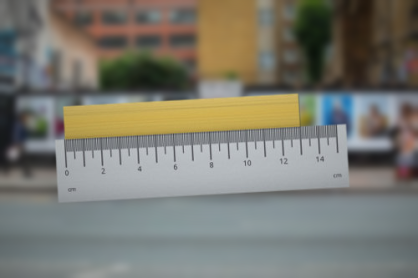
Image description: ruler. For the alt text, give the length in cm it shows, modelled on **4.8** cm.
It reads **13** cm
